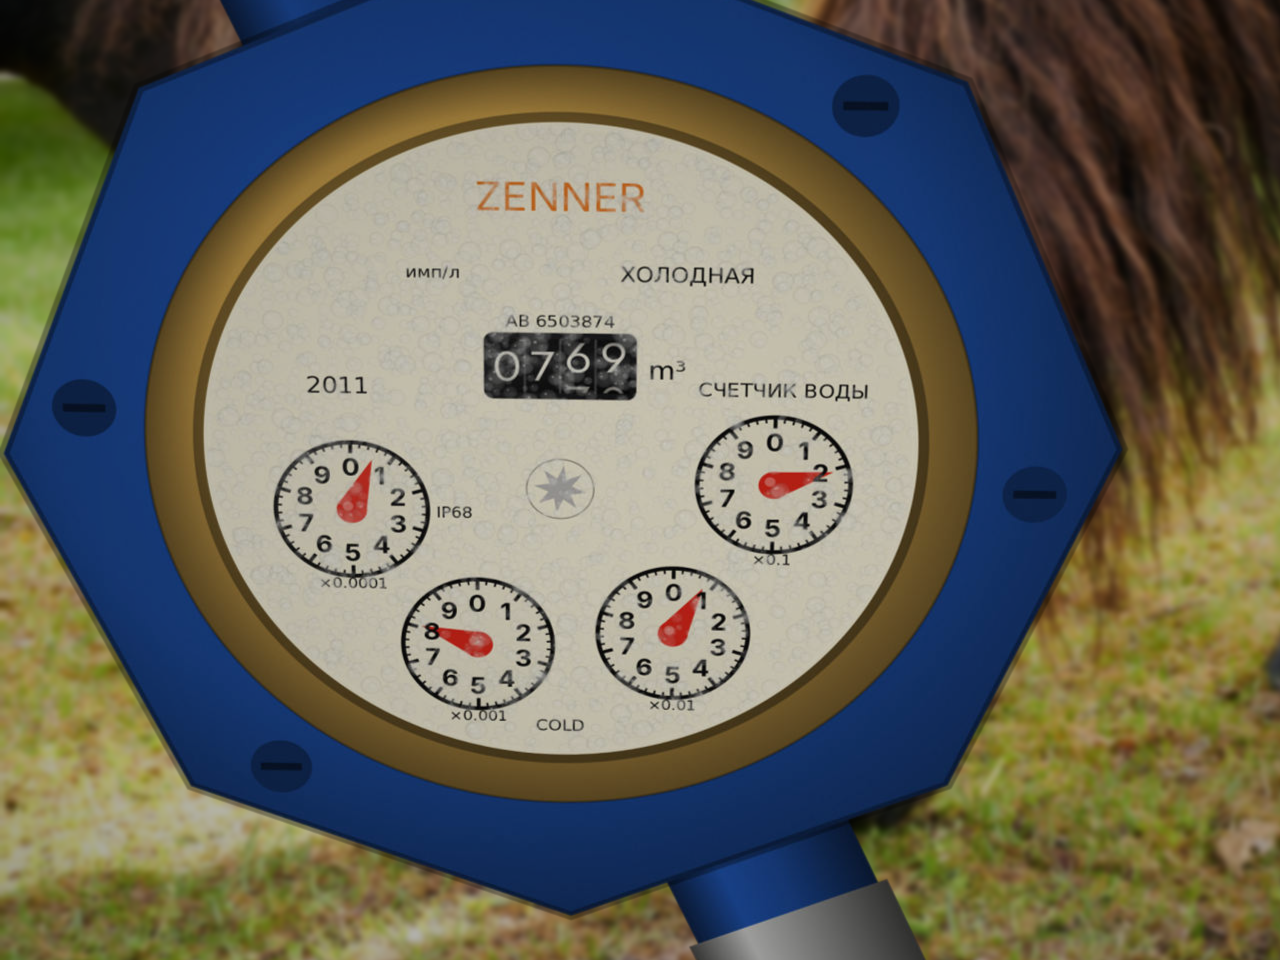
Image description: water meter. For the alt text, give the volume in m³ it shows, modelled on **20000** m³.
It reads **769.2080** m³
